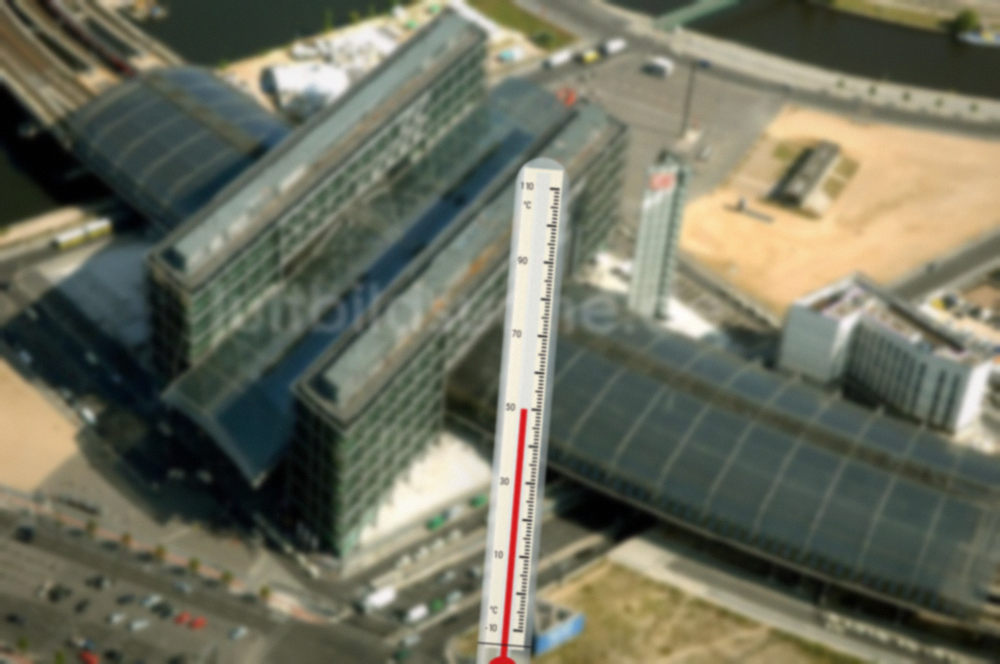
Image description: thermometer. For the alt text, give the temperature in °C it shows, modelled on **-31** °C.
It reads **50** °C
